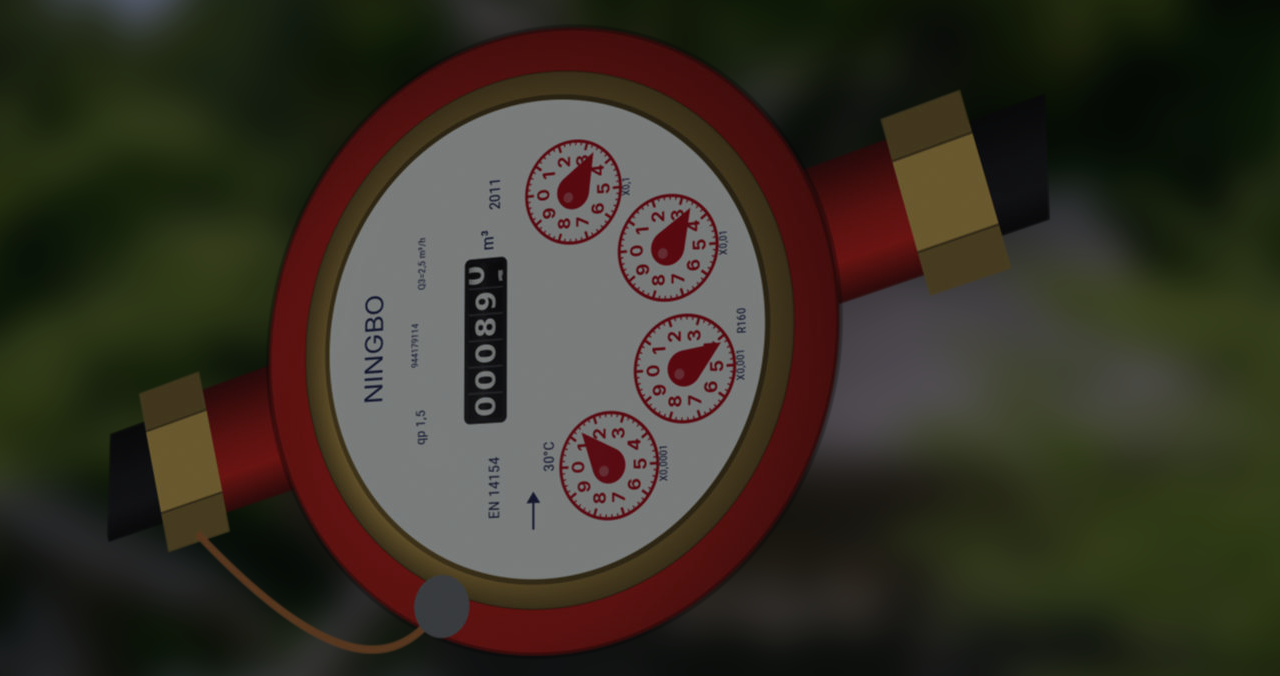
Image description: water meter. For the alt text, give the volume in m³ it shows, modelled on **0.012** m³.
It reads **890.3341** m³
